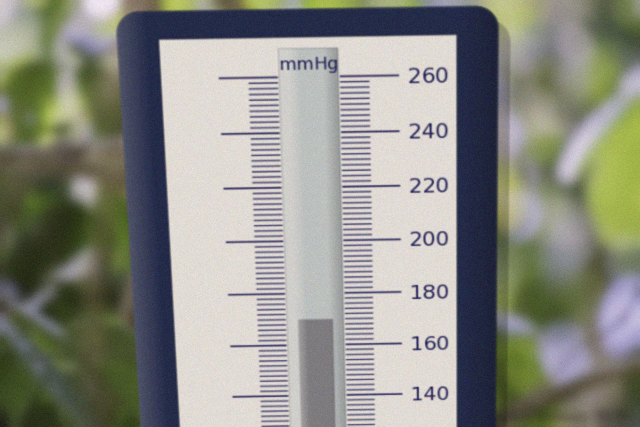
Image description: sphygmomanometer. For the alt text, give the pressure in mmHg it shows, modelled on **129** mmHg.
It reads **170** mmHg
